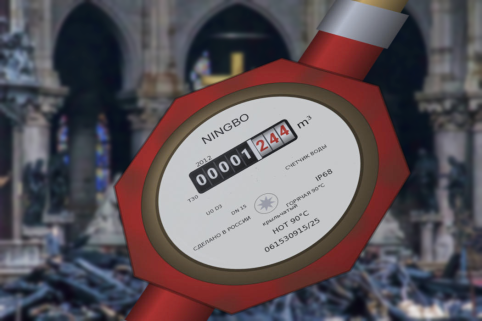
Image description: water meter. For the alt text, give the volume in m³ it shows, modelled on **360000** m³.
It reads **1.244** m³
